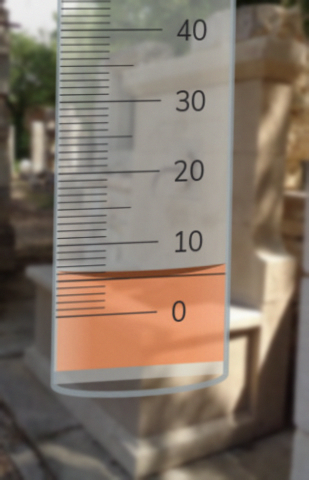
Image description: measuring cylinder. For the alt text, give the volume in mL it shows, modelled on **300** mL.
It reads **5** mL
